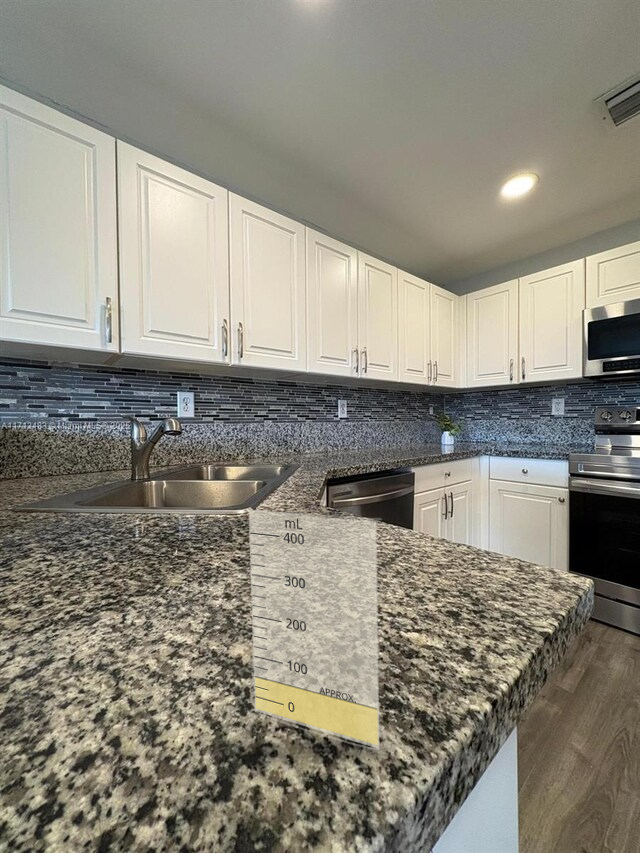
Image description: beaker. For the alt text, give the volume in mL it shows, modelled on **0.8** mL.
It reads **50** mL
